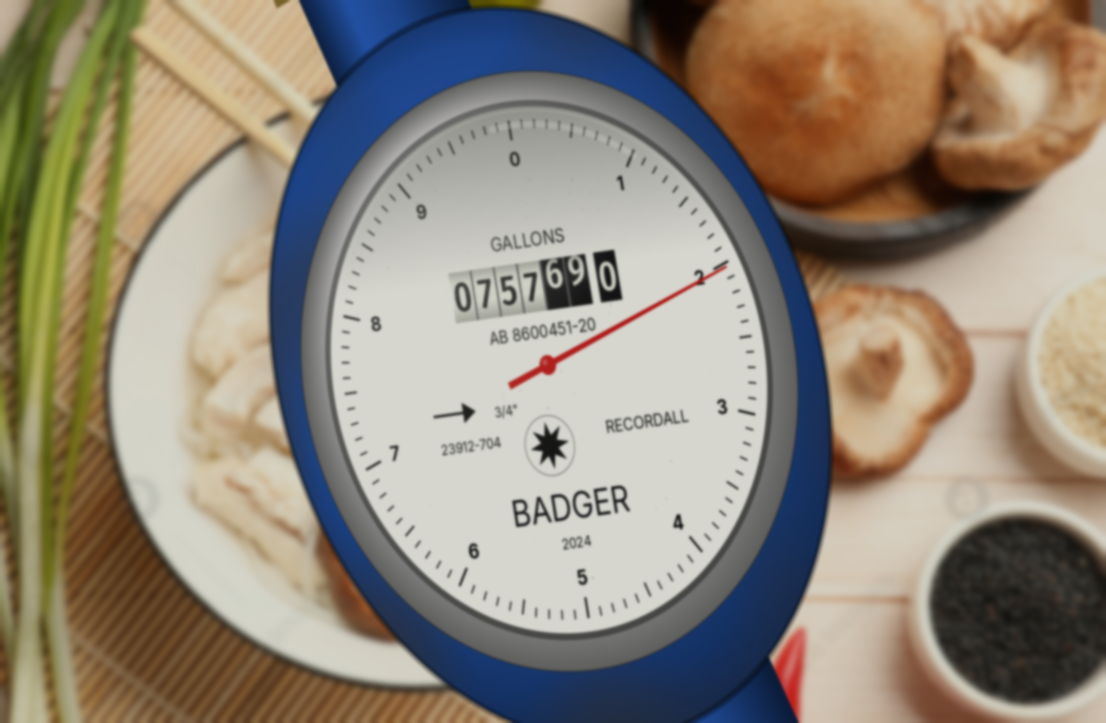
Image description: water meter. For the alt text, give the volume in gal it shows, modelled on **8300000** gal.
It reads **757692.0** gal
